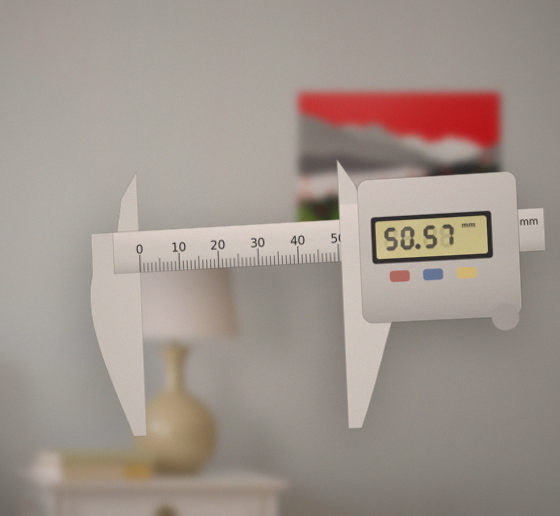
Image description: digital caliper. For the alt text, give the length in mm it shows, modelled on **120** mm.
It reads **50.57** mm
